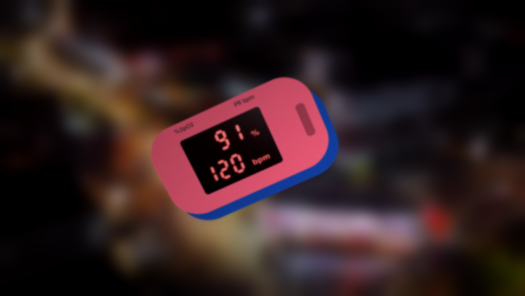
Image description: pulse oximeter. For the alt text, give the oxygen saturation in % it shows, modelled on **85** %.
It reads **91** %
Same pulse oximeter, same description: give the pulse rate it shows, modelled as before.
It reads **120** bpm
